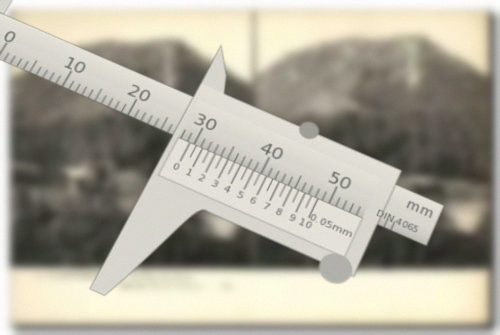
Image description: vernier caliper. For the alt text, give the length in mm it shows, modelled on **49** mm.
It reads **29.4** mm
